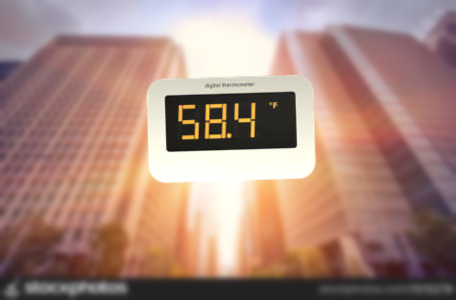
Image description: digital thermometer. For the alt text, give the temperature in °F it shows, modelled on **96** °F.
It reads **58.4** °F
